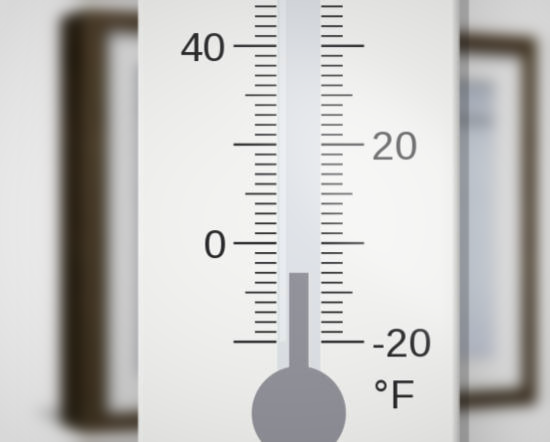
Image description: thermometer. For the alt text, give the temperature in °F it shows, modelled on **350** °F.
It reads **-6** °F
